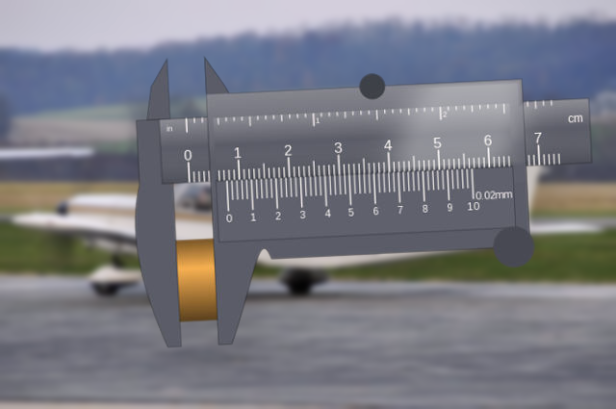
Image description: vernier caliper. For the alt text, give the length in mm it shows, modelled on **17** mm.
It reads **7.5** mm
